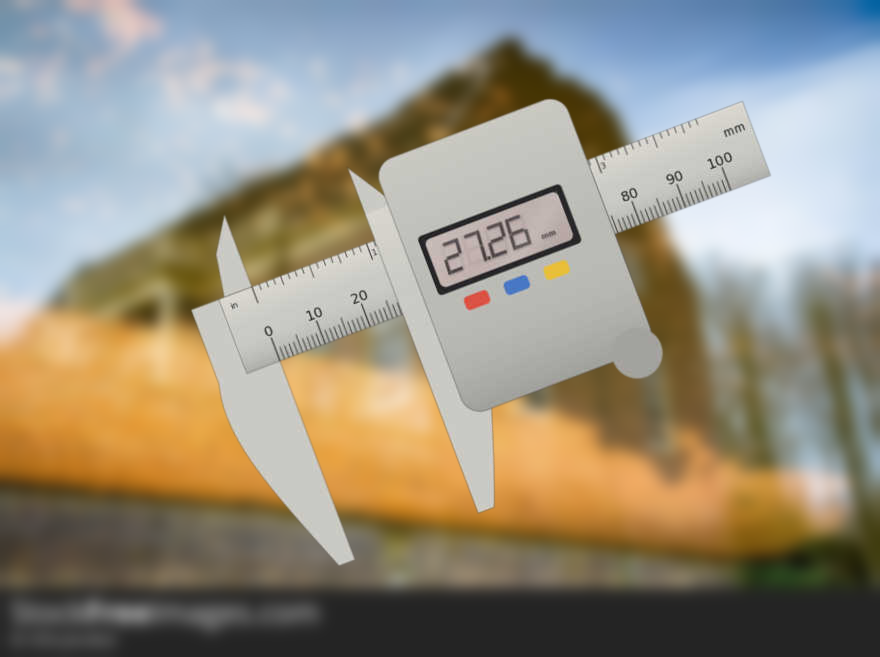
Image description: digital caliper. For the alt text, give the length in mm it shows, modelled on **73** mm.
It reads **27.26** mm
